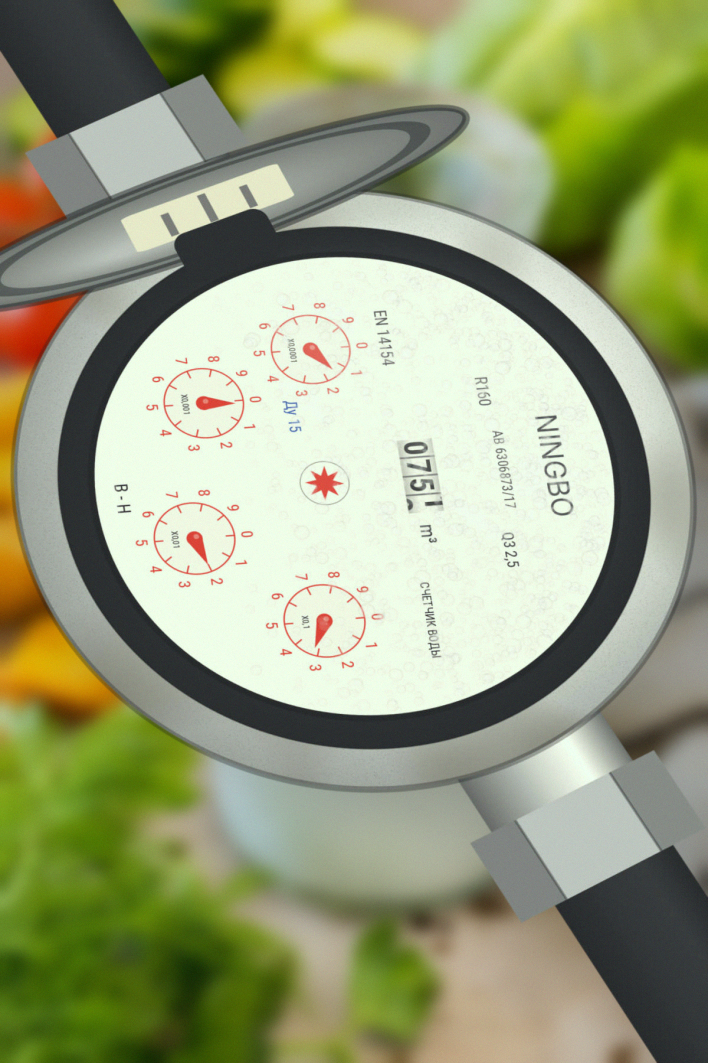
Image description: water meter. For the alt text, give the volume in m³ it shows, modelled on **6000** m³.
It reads **751.3201** m³
